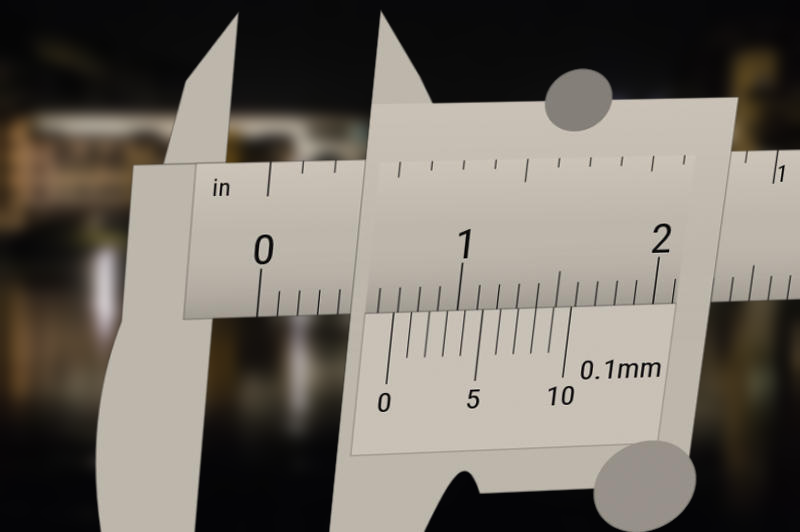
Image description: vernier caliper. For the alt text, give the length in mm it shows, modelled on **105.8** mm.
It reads **6.8** mm
